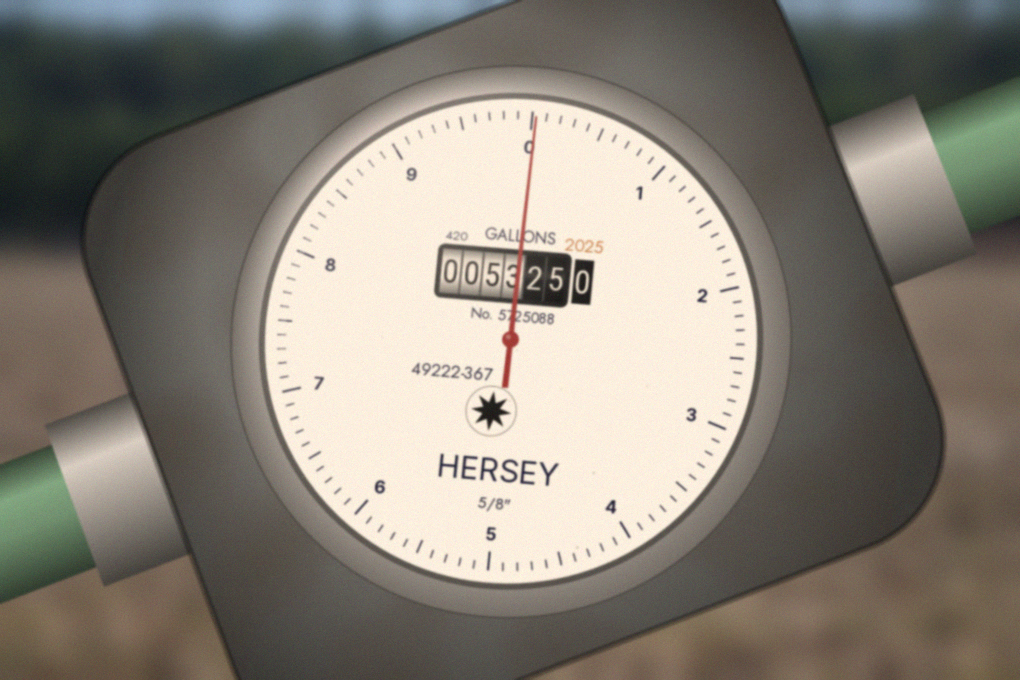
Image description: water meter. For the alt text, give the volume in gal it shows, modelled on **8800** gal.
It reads **53250.0** gal
